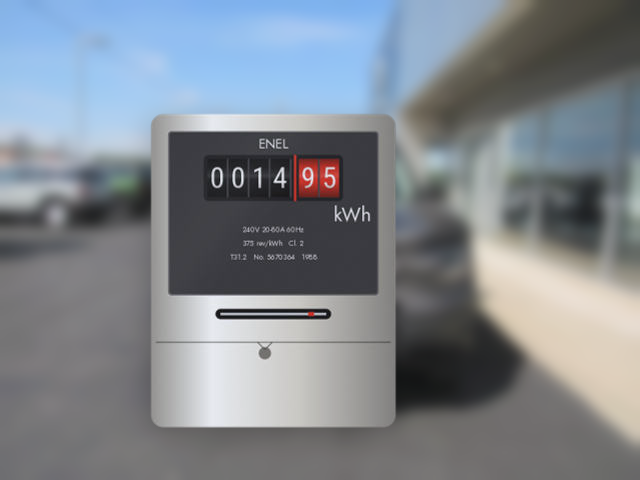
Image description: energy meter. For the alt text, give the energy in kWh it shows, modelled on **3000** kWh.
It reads **14.95** kWh
